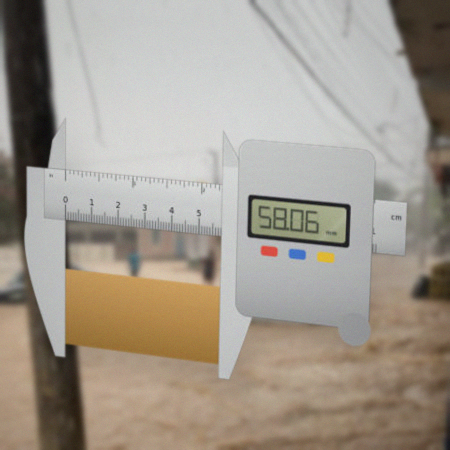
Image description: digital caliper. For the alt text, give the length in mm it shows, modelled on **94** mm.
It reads **58.06** mm
